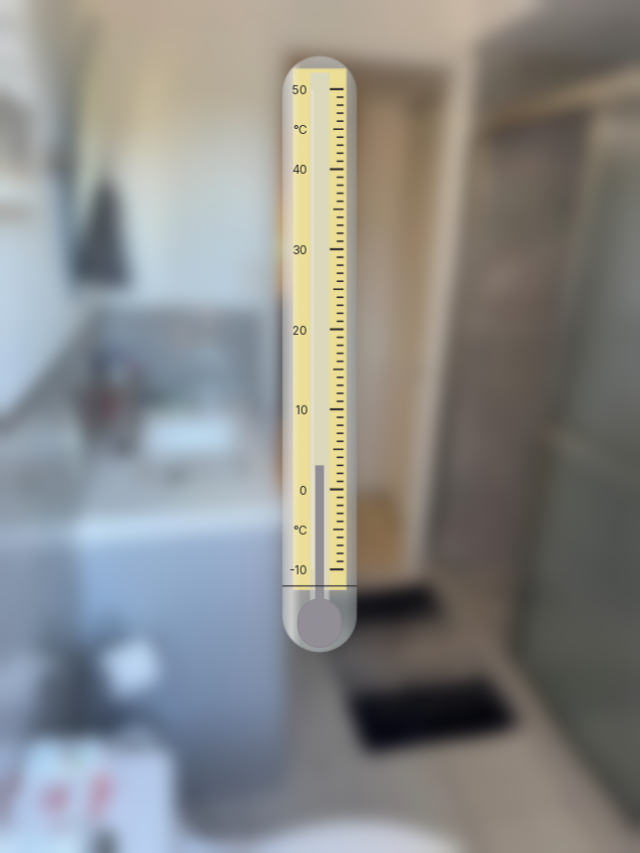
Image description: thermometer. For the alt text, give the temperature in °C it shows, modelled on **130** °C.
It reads **3** °C
